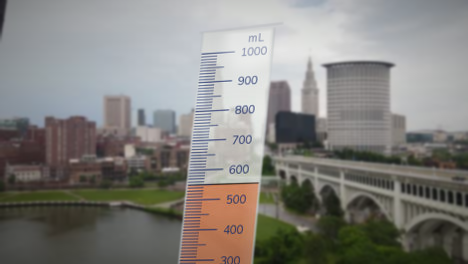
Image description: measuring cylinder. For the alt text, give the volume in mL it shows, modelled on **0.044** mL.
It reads **550** mL
